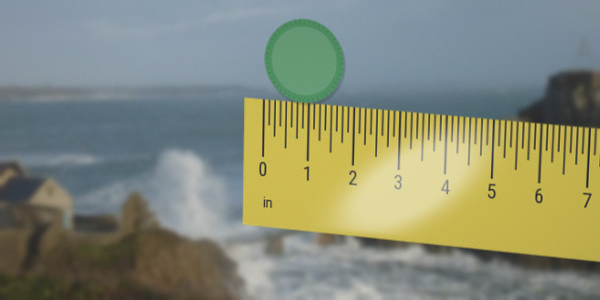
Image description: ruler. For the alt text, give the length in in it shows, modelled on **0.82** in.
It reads **1.75** in
